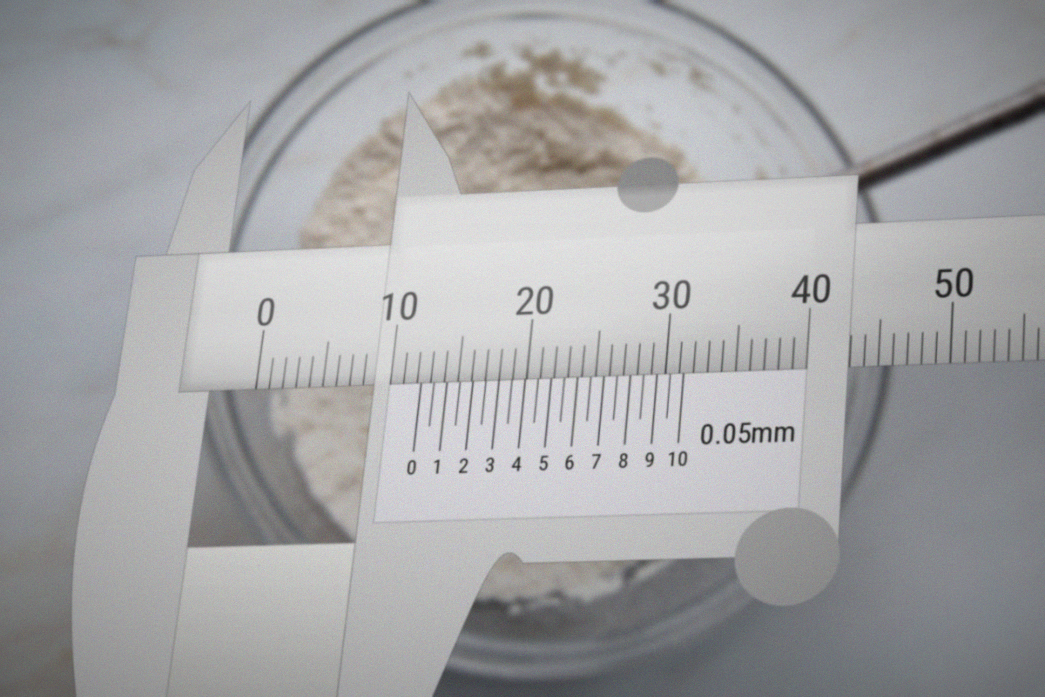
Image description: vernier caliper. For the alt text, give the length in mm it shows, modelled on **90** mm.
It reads **12.3** mm
